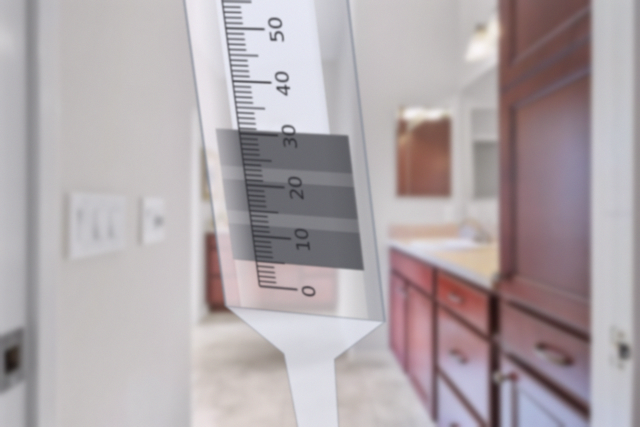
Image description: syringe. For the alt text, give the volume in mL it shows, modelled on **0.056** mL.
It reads **5** mL
